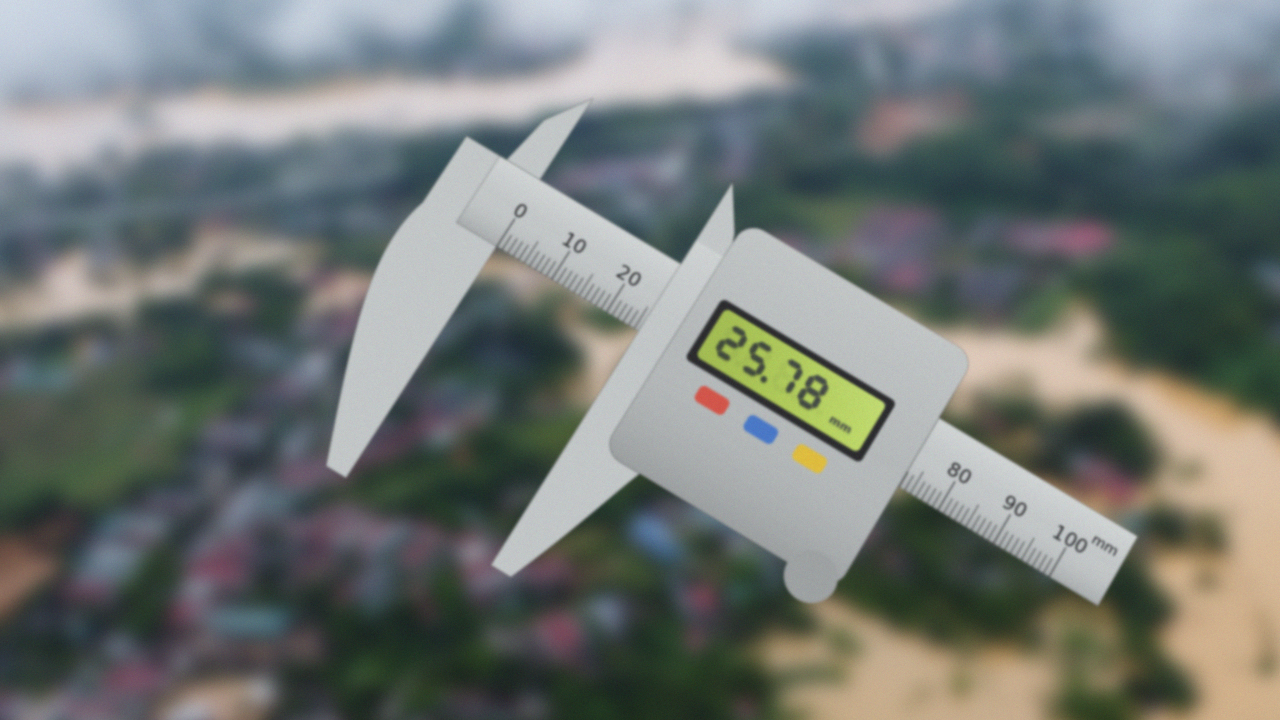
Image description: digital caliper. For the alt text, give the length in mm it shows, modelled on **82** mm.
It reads **25.78** mm
